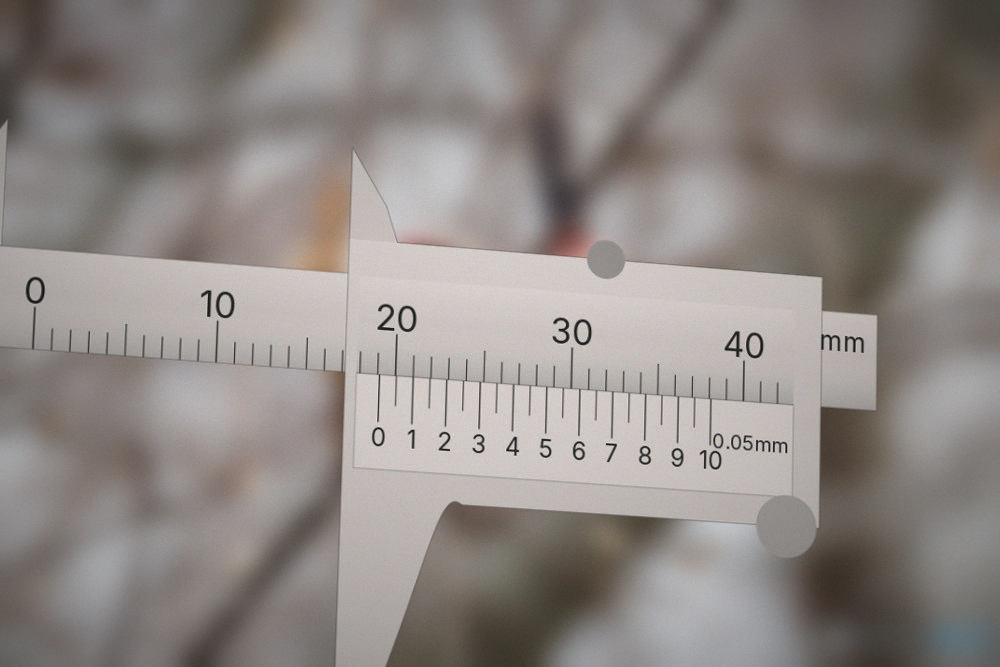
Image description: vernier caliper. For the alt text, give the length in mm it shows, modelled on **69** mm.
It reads **19.1** mm
